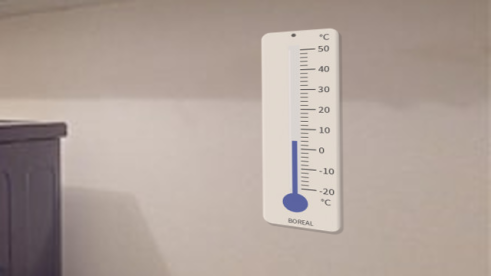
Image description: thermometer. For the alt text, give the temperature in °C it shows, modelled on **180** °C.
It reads **4** °C
